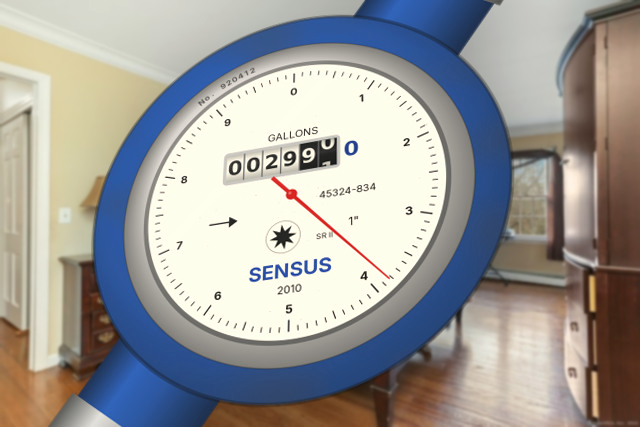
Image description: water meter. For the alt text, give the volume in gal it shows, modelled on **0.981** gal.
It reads **29903.8** gal
